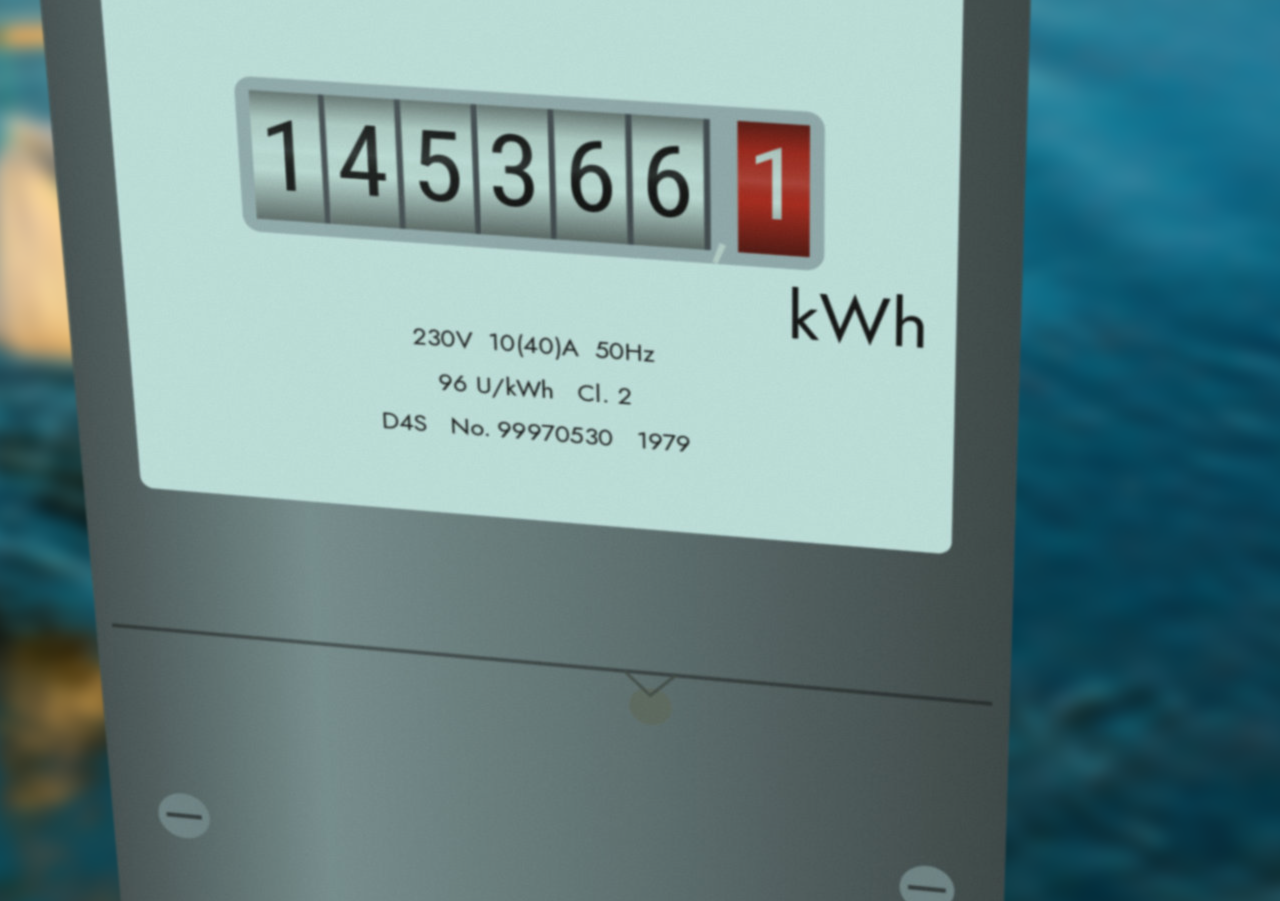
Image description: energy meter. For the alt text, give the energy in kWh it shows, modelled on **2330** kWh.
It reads **145366.1** kWh
